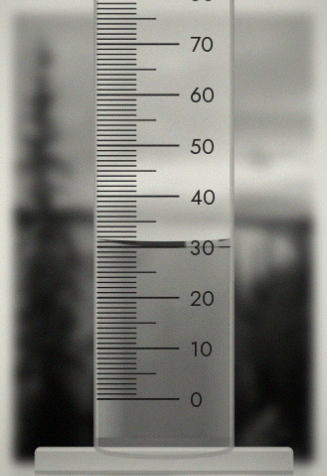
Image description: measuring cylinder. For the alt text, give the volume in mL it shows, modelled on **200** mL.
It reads **30** mL
